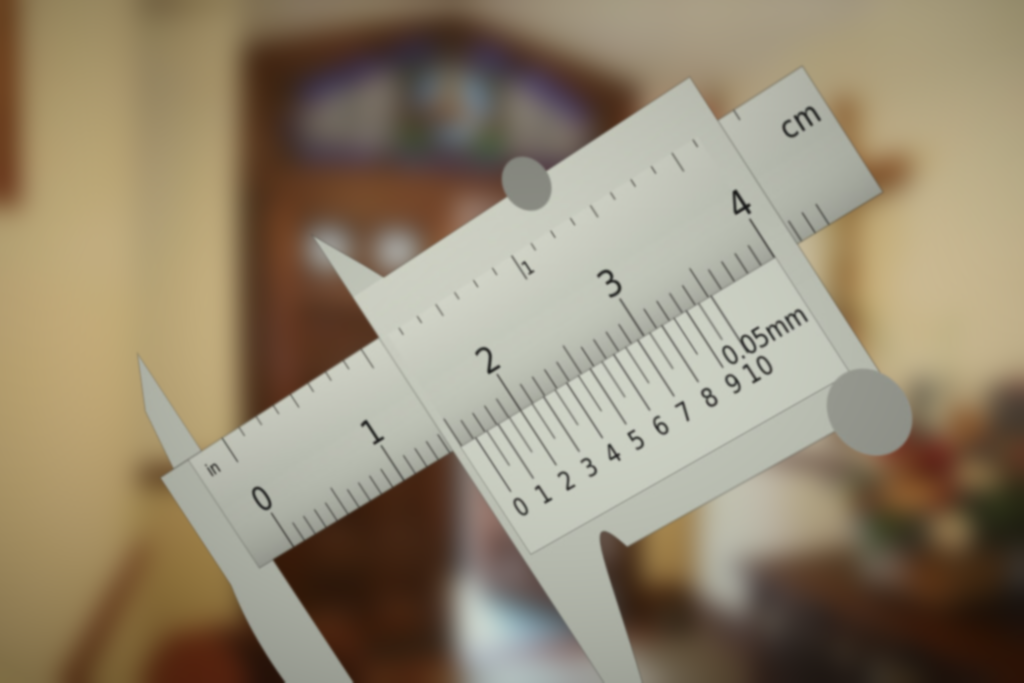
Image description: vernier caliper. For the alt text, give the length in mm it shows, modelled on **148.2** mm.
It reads **16.2** mm
